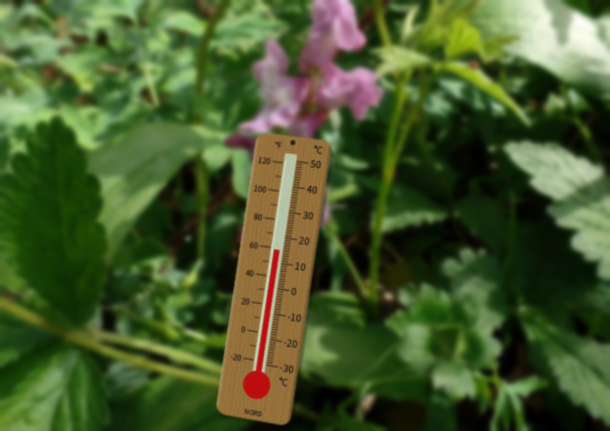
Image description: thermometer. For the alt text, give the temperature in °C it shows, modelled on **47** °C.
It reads **15** °C
